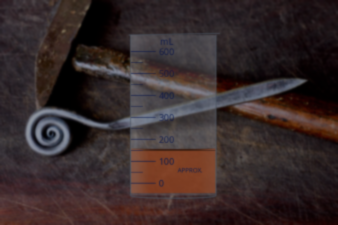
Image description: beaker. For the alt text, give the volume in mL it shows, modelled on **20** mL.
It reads **150** mL
